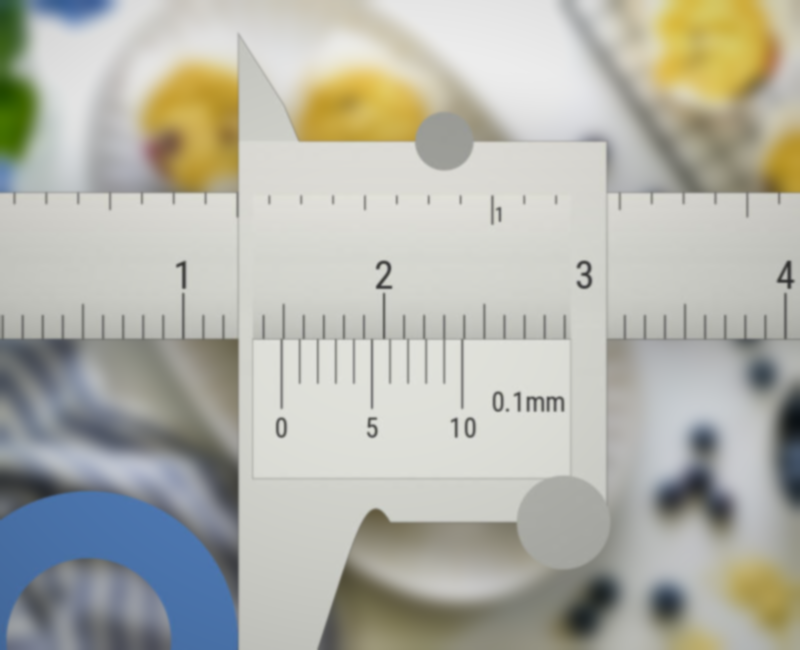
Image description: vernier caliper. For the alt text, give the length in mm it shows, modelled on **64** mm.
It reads **14.9** mm
